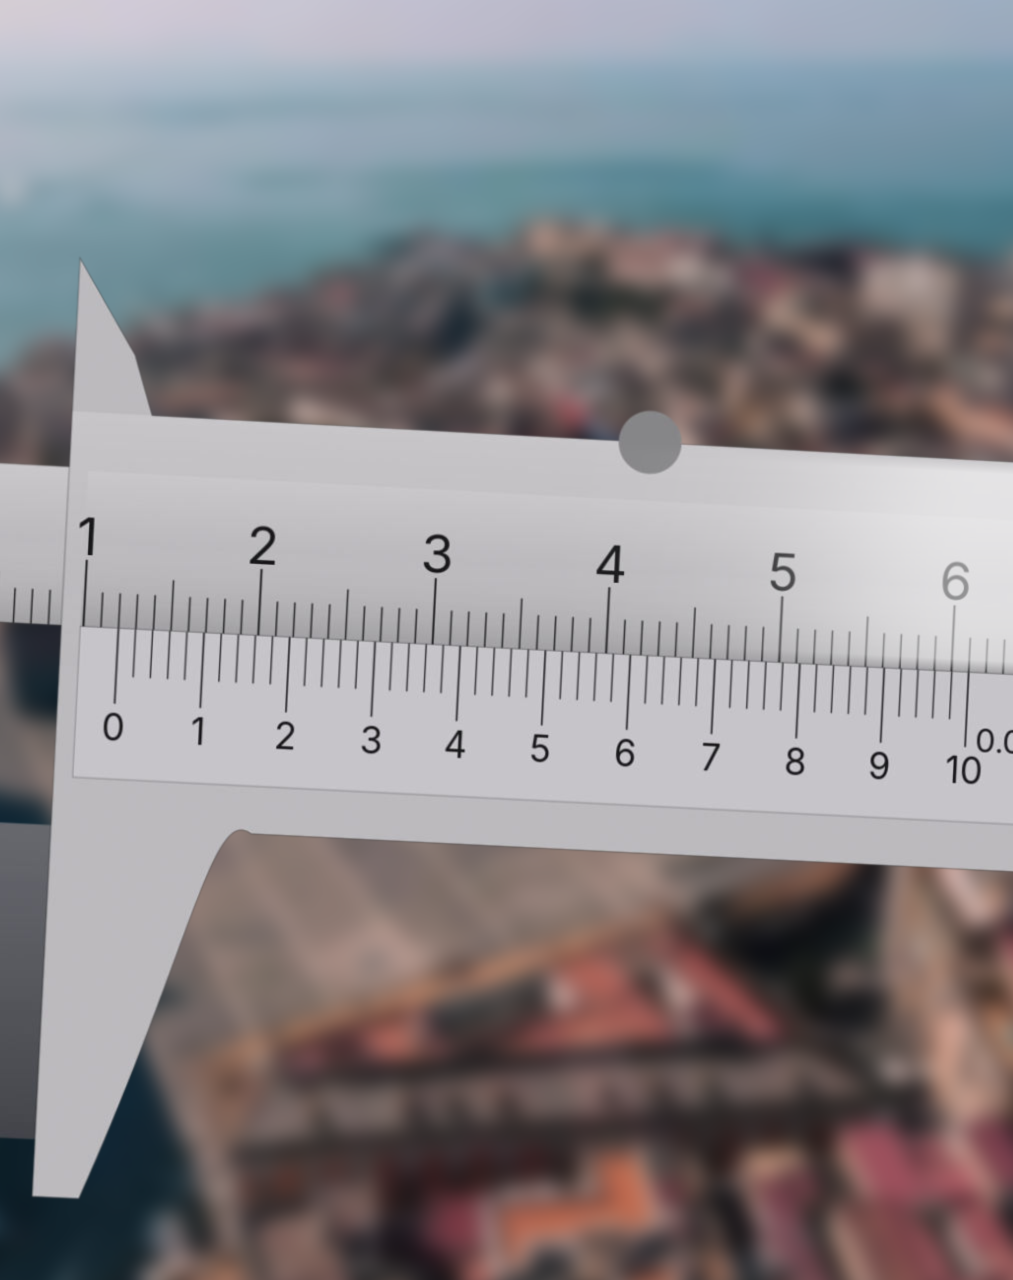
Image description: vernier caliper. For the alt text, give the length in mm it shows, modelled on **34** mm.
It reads **12.0** mm
